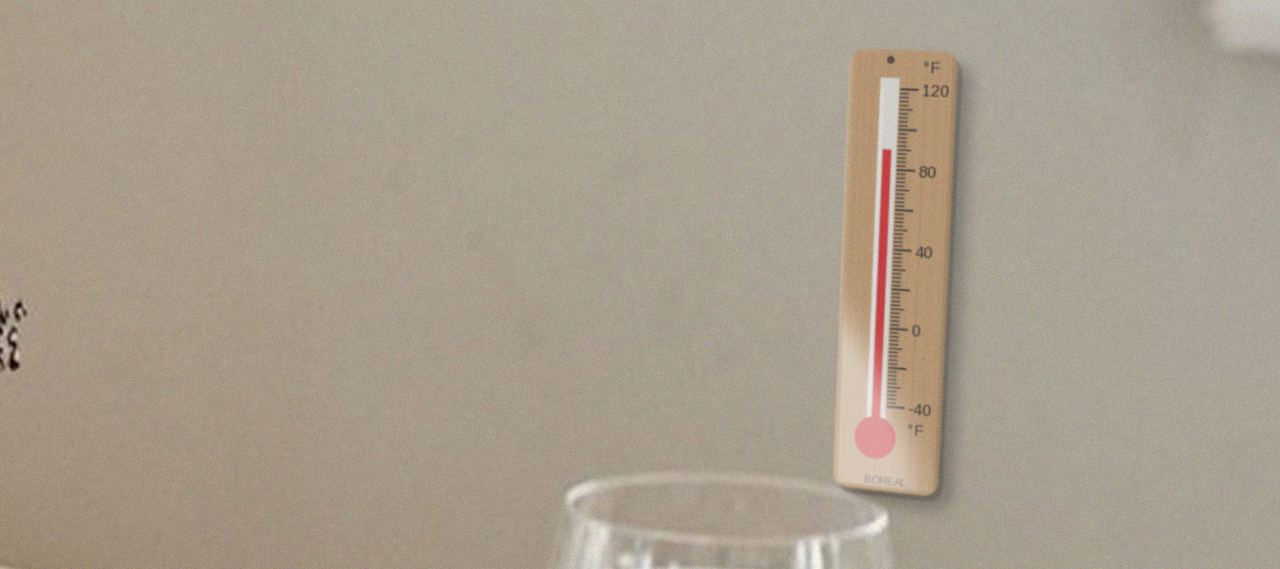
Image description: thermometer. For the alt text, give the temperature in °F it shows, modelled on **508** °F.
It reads **90** °F
